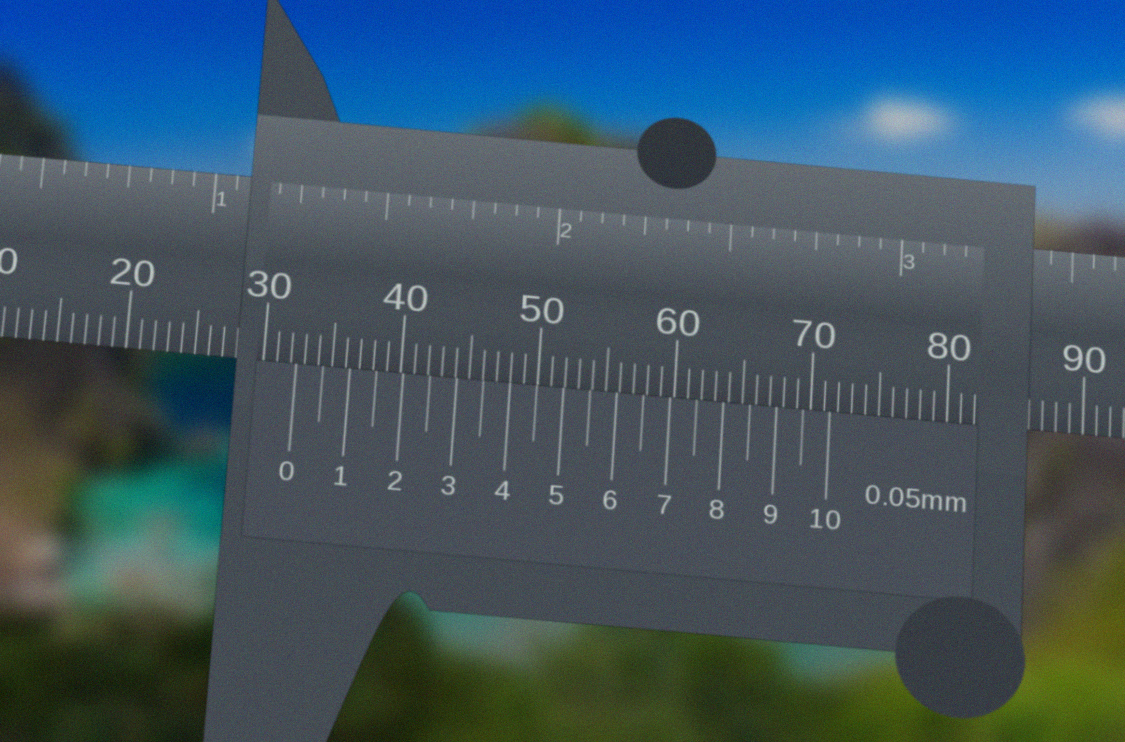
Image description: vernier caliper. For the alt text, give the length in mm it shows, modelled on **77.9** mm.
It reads **32.4** mm
